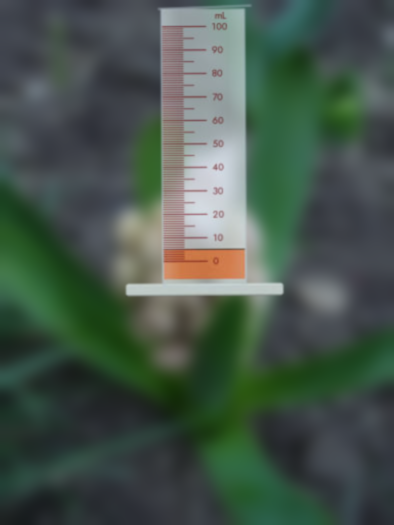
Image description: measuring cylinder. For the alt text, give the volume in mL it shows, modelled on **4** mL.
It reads **5** mL
